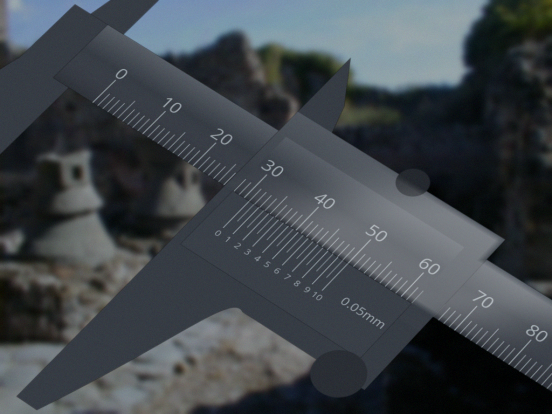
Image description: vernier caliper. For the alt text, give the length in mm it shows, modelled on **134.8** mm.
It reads **31.0** mm
